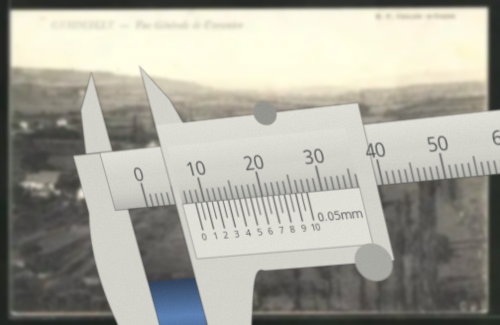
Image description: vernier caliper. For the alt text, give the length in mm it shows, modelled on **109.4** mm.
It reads **8.5** mm
